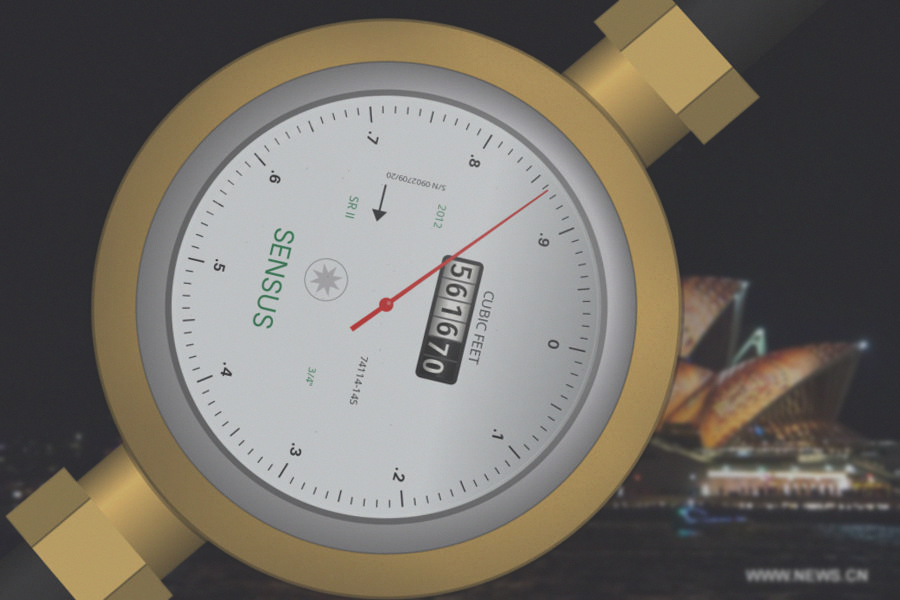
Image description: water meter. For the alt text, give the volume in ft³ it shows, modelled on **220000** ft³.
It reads **561669.86** ft³
